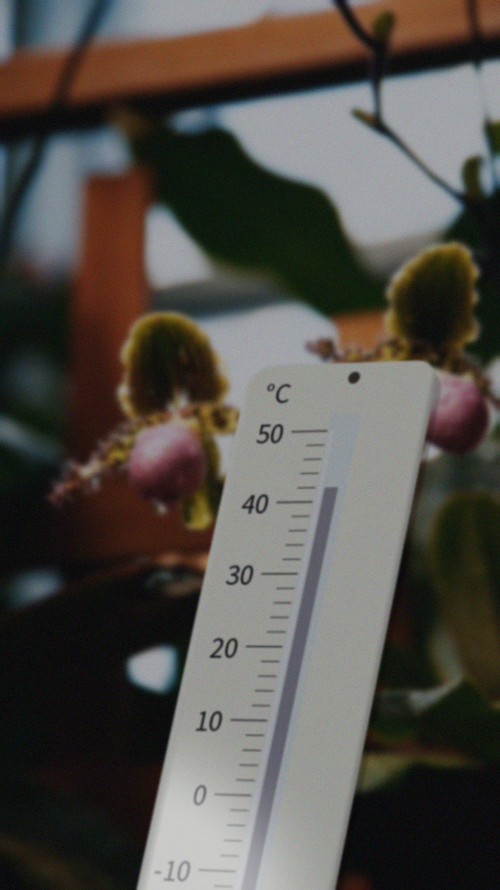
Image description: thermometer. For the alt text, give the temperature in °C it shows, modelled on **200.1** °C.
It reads **42** °C
